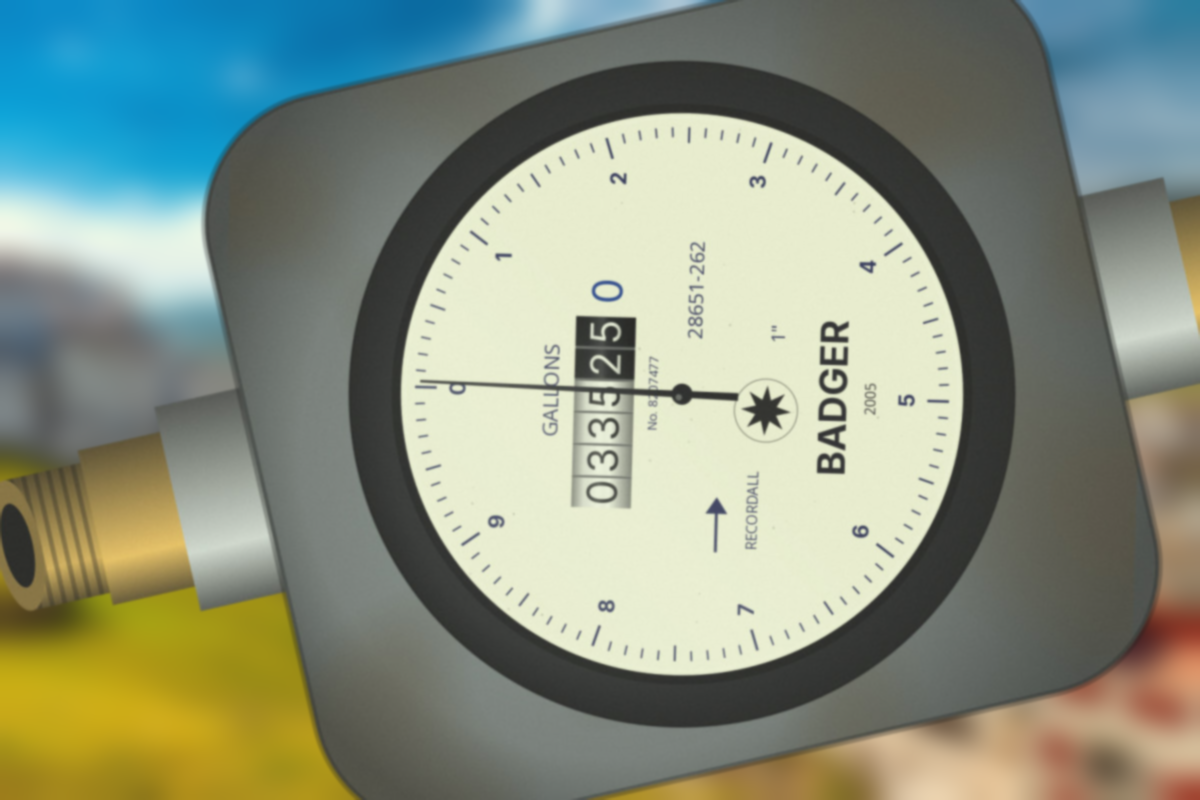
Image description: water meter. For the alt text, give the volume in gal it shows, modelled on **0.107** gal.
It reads **335250.0** gal
